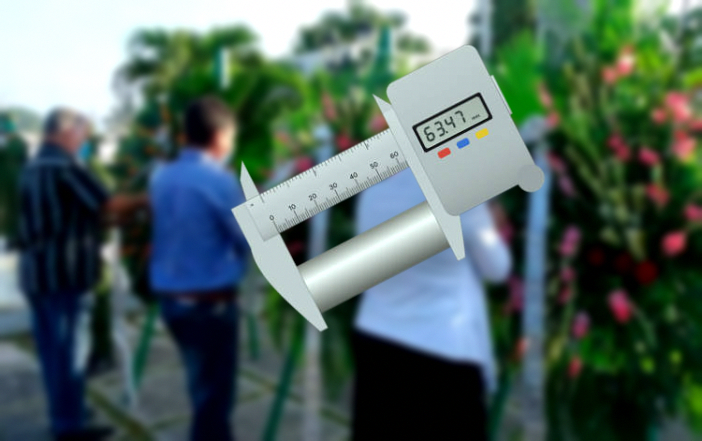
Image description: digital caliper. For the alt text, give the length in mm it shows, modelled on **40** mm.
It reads **63.47** mm
